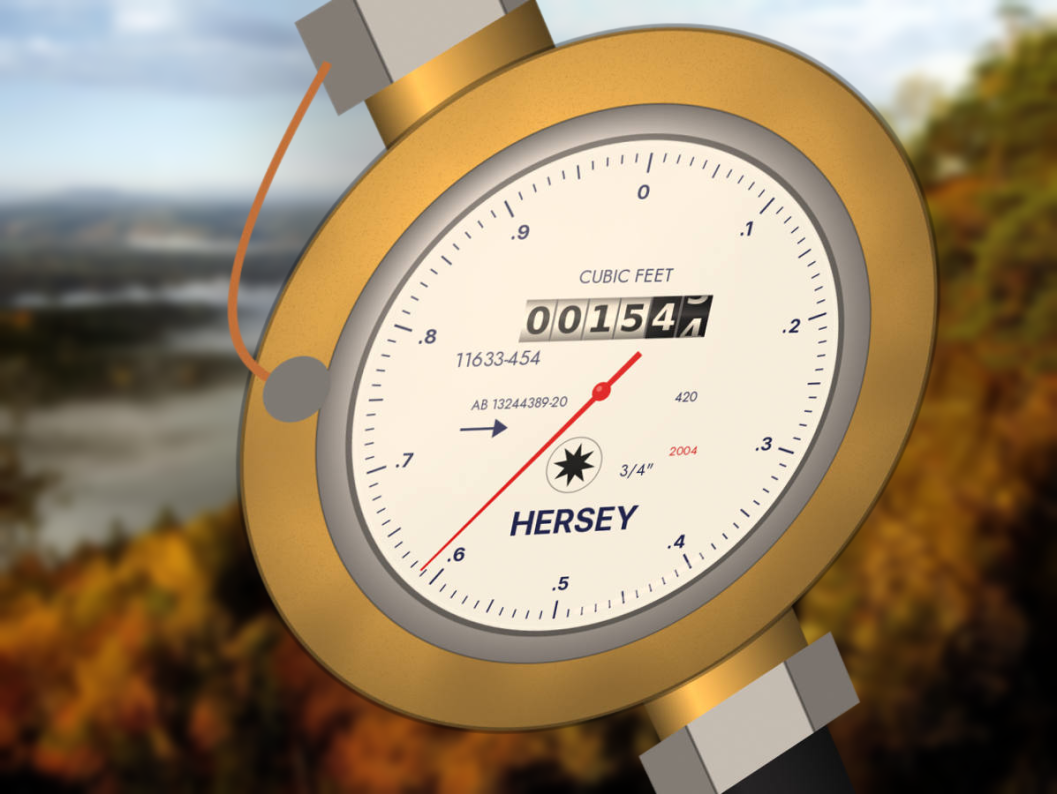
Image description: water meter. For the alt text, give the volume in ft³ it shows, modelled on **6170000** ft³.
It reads **1543.61** ft³
